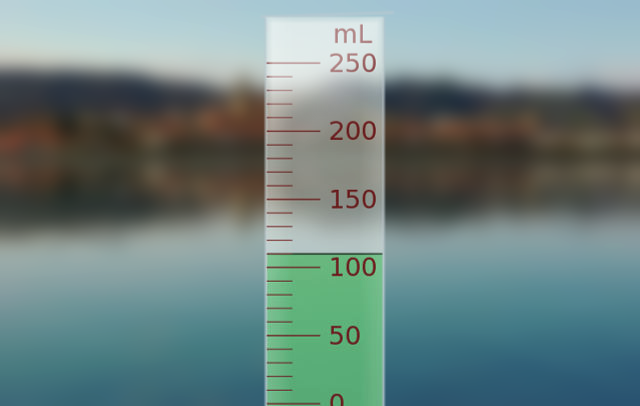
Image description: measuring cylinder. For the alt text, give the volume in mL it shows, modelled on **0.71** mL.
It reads **110** mL
